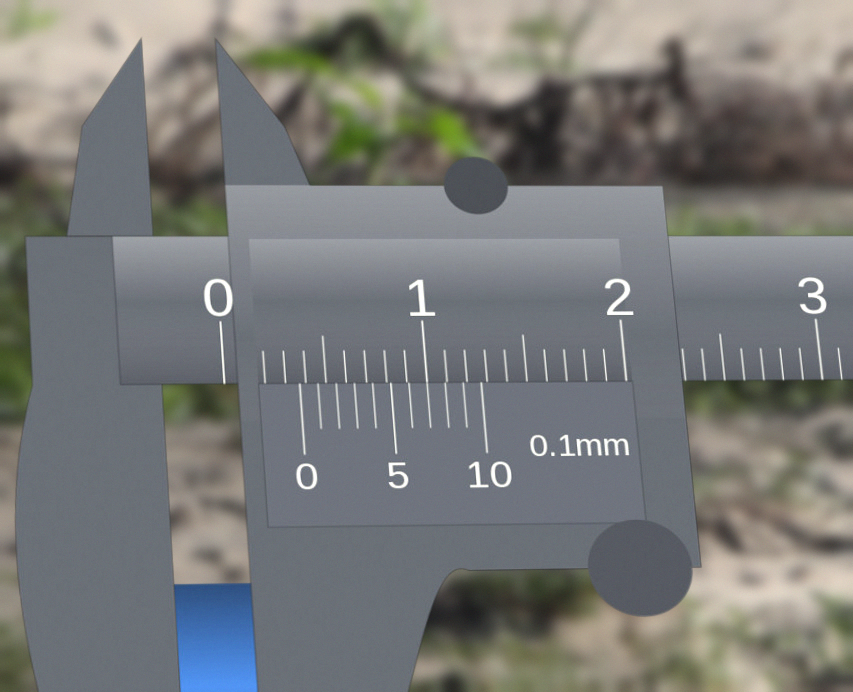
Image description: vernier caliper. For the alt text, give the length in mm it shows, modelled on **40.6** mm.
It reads **3.7** mm
